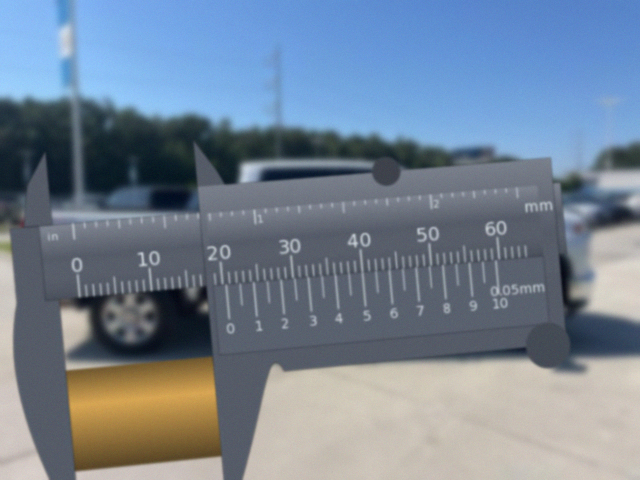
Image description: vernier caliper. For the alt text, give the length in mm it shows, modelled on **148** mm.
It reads **20.5** mm
